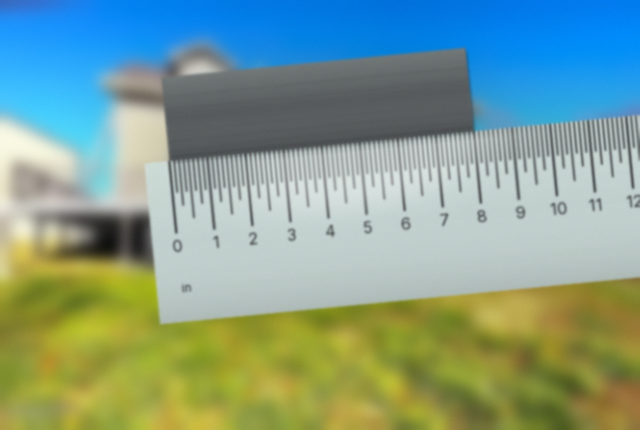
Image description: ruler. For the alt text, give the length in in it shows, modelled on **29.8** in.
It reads **8** in
